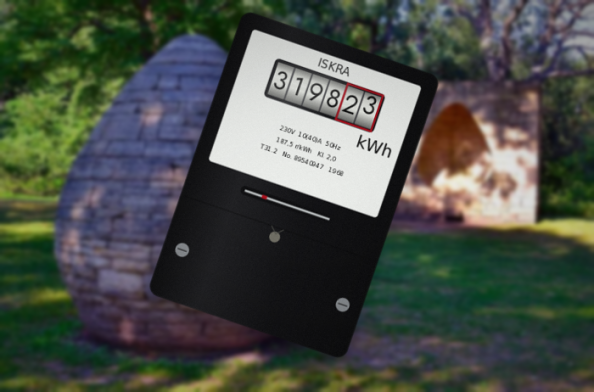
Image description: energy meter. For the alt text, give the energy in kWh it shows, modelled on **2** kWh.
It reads **3198.23** kWh
